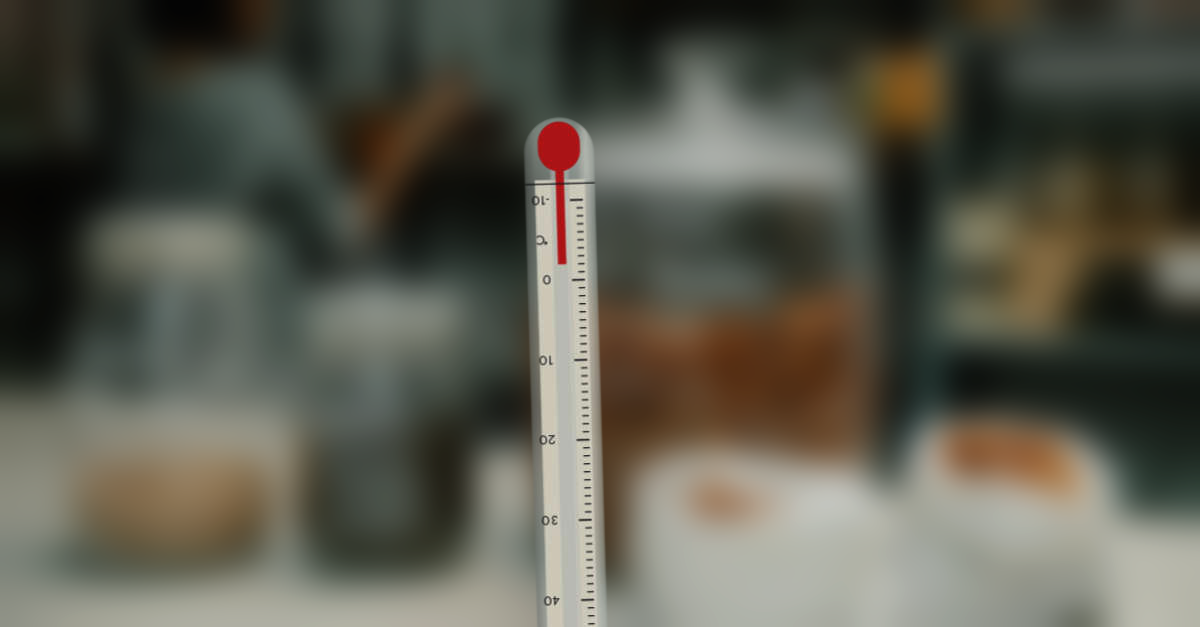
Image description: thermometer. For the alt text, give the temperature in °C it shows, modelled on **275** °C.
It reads **-2** °C
